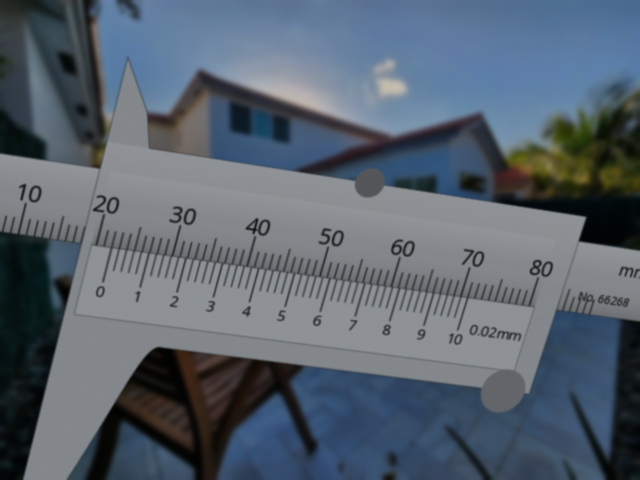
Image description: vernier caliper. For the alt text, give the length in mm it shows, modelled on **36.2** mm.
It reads **22.0** mm
